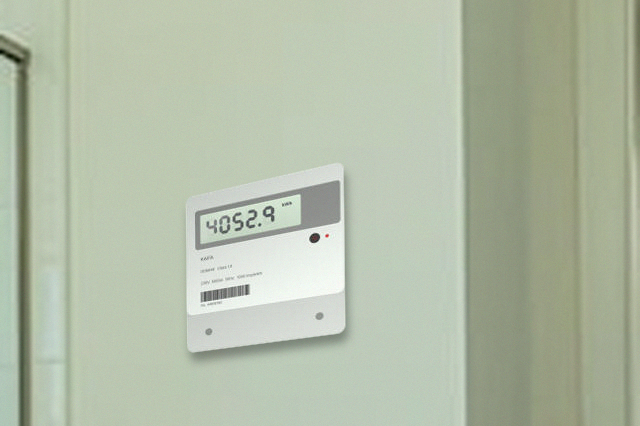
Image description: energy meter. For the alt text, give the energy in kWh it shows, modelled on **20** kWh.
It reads **4052.9** kWh
